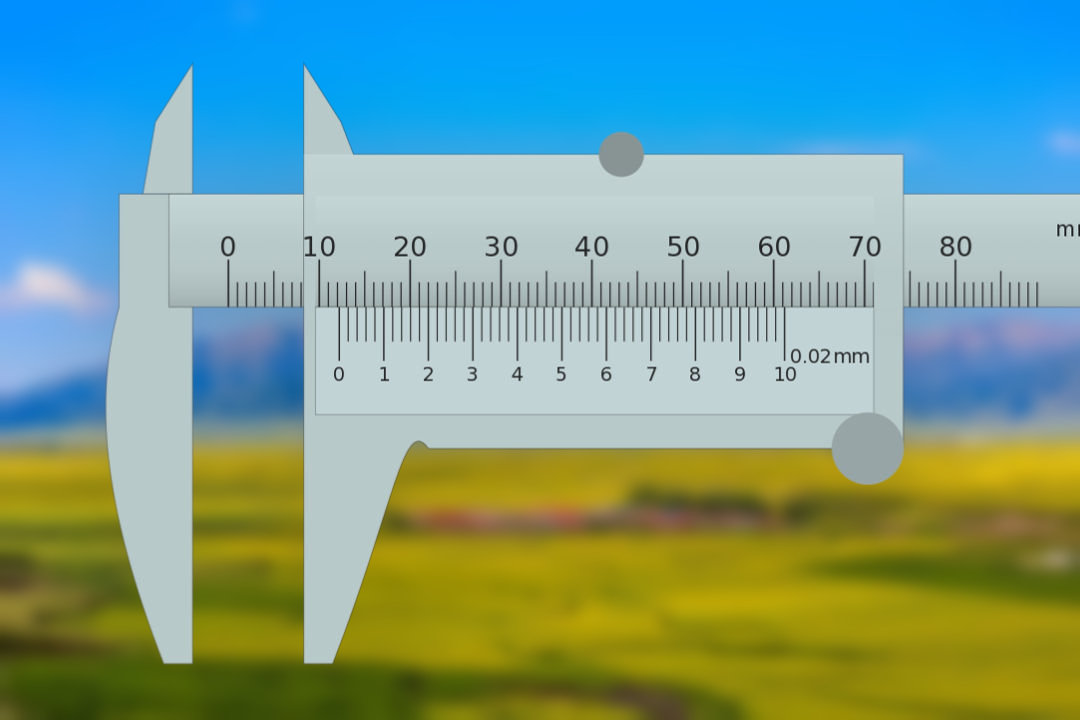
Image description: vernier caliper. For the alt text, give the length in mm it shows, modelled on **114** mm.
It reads **12.2** mm
